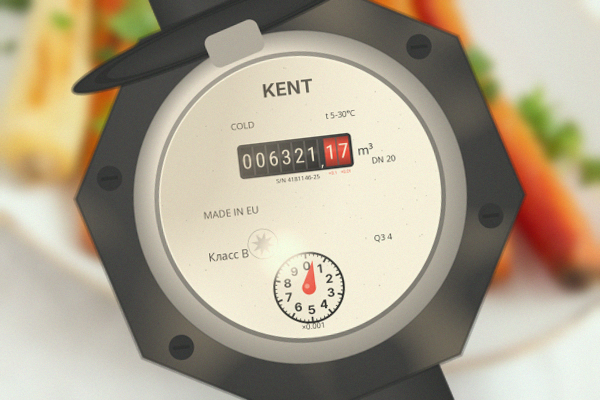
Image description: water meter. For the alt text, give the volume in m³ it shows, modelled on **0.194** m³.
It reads **6321.170** m³
